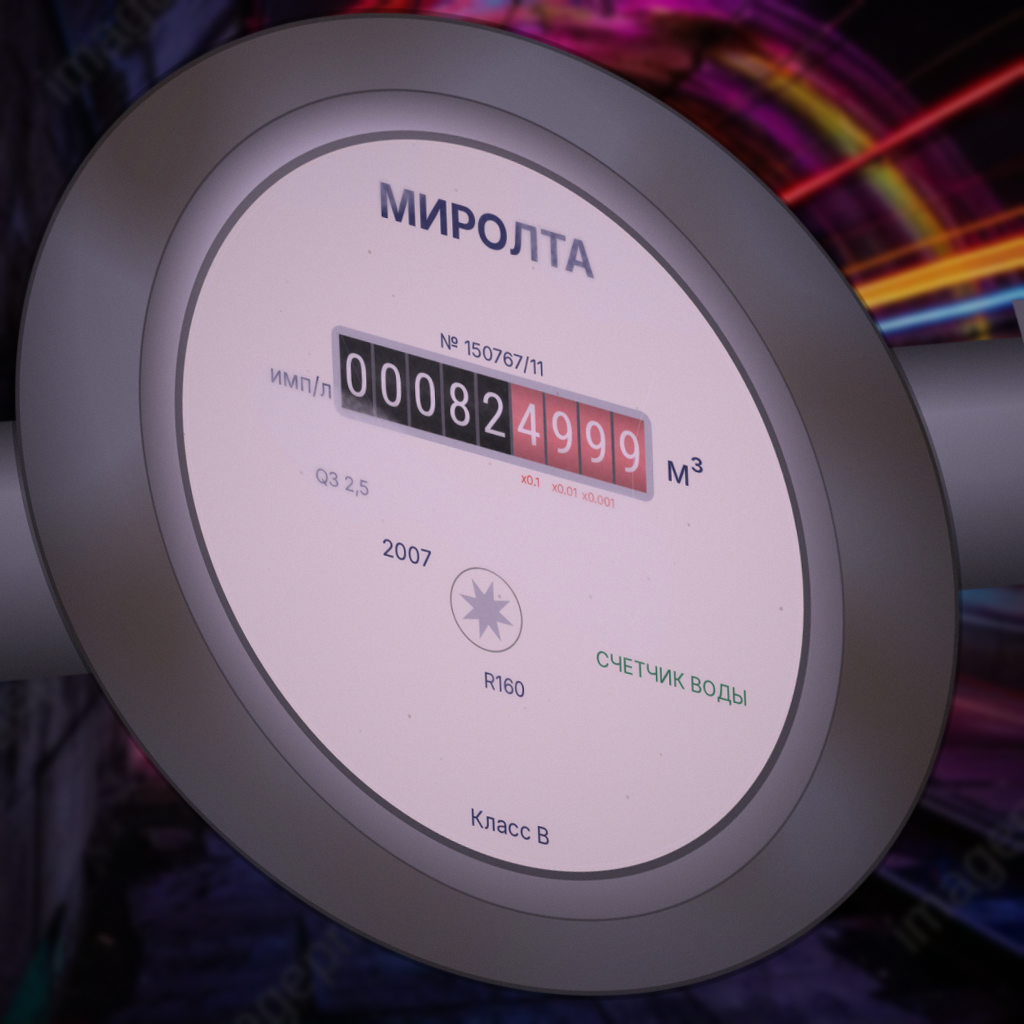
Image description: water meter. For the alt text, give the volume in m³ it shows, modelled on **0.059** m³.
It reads **82.4999** m³
